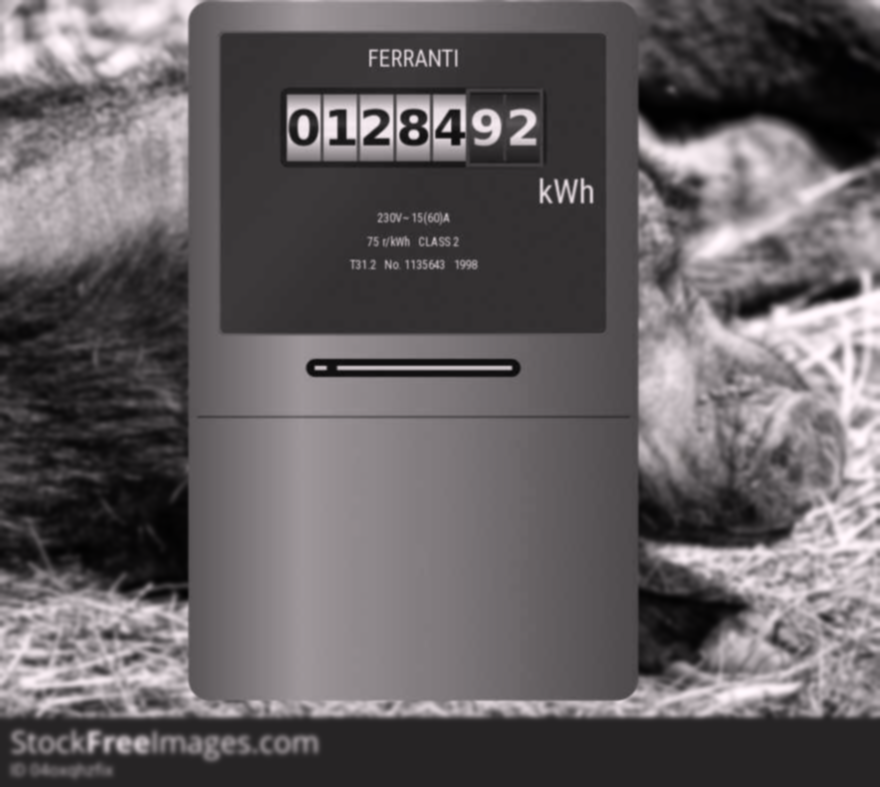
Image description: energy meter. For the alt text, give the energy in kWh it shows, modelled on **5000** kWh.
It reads **1284.92** kWh
